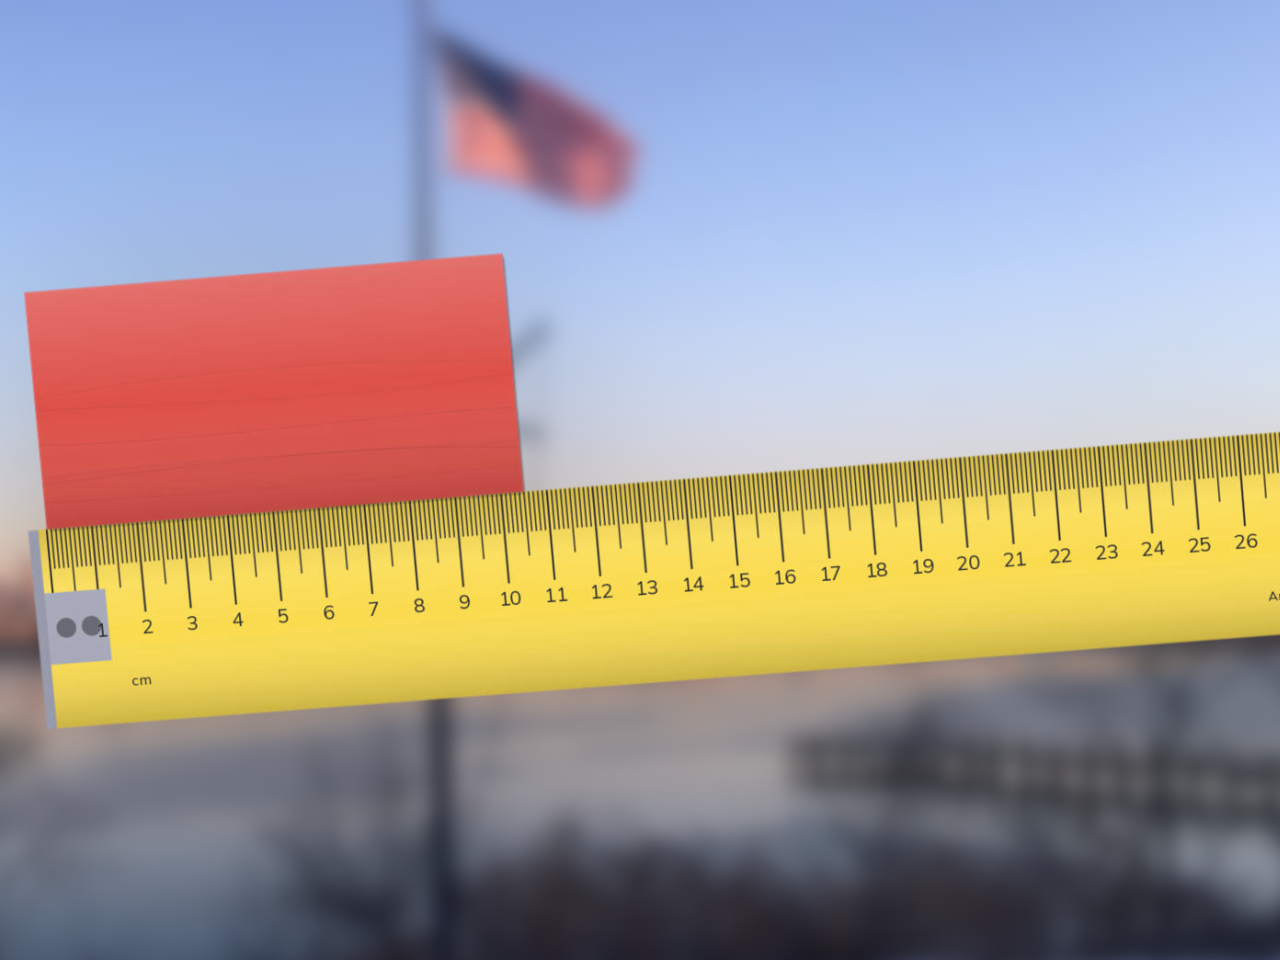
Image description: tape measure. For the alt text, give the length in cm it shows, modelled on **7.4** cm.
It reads **10.5** cm
